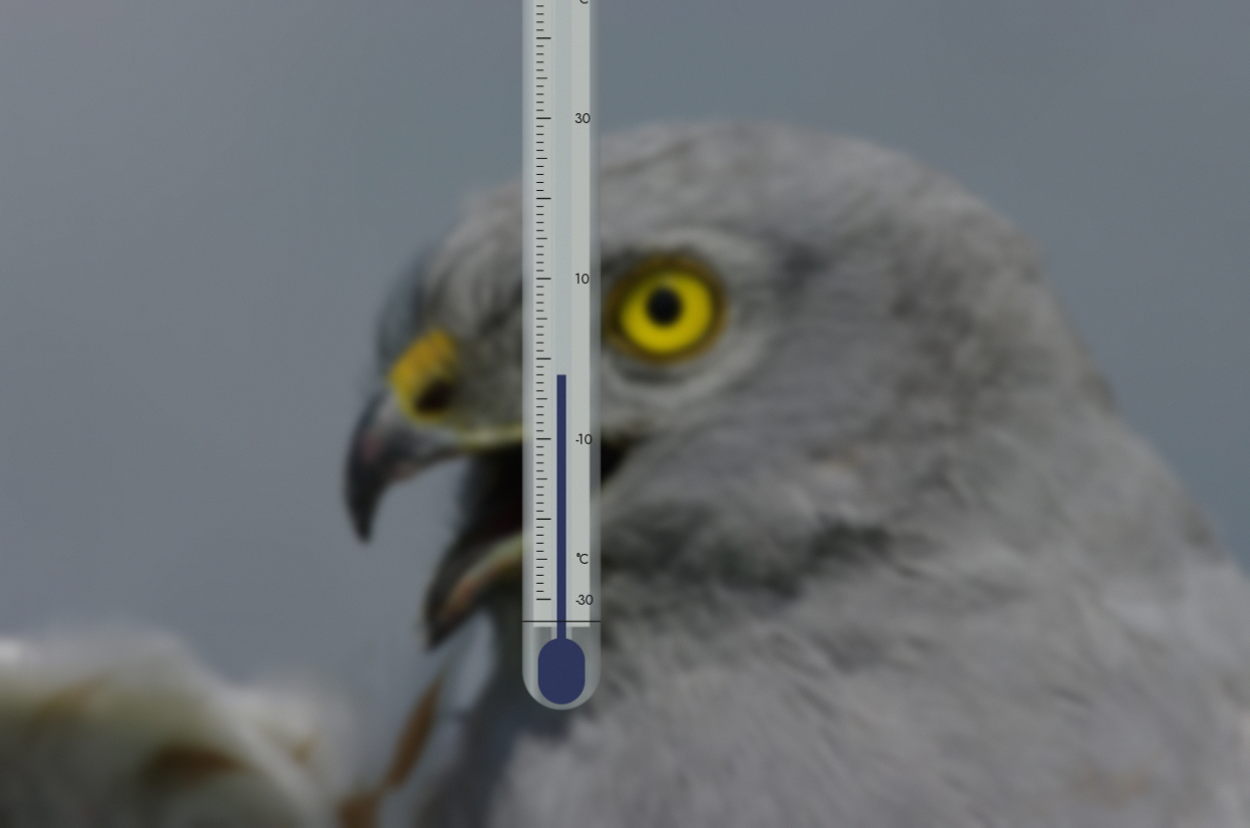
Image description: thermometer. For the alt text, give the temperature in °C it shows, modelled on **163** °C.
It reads **-2** °C
